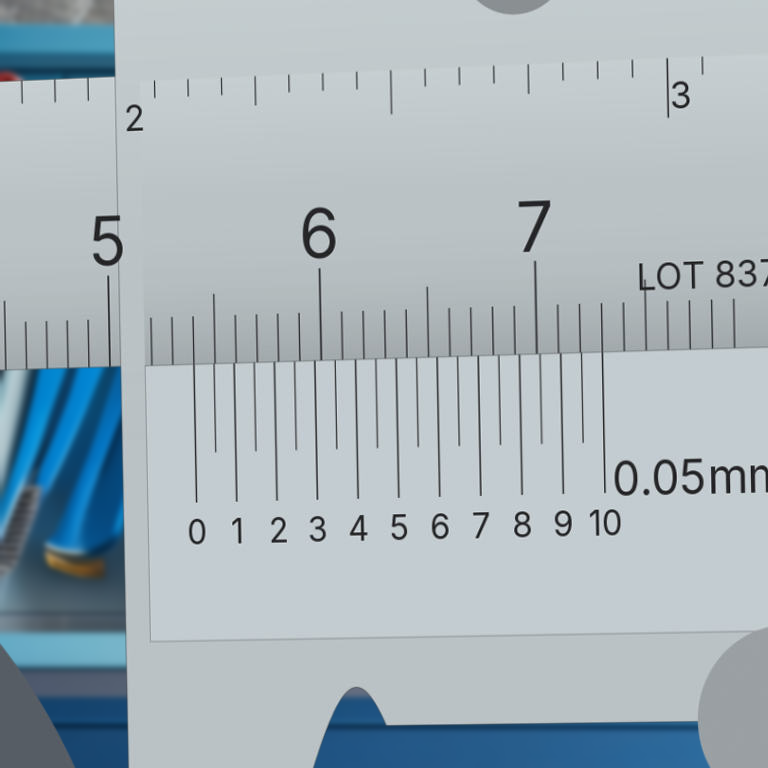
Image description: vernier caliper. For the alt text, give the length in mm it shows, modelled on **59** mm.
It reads **54.0** mm
